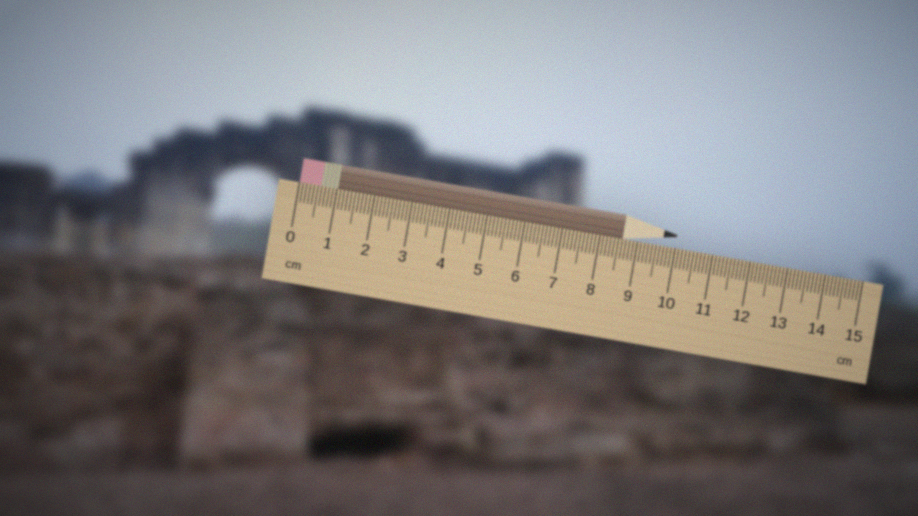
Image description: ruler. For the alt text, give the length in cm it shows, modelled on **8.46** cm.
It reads **10** cm
